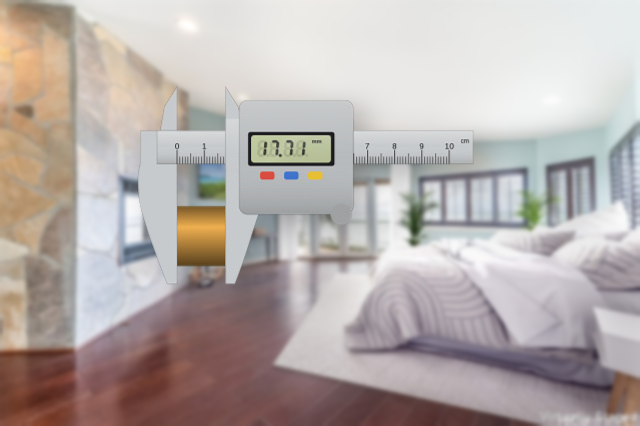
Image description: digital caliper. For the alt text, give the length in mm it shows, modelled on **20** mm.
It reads **17.71** mm
